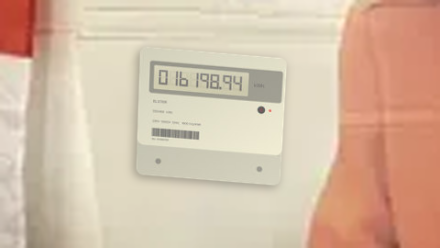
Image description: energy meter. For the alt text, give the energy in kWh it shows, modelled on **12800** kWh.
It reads **16198.94** kWh
